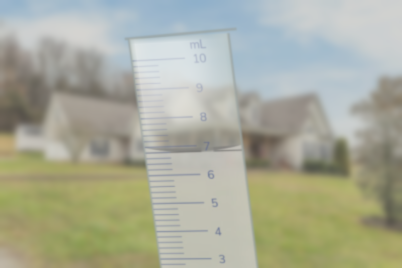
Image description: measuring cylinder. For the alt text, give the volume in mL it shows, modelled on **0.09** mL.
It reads **6.8** mL
